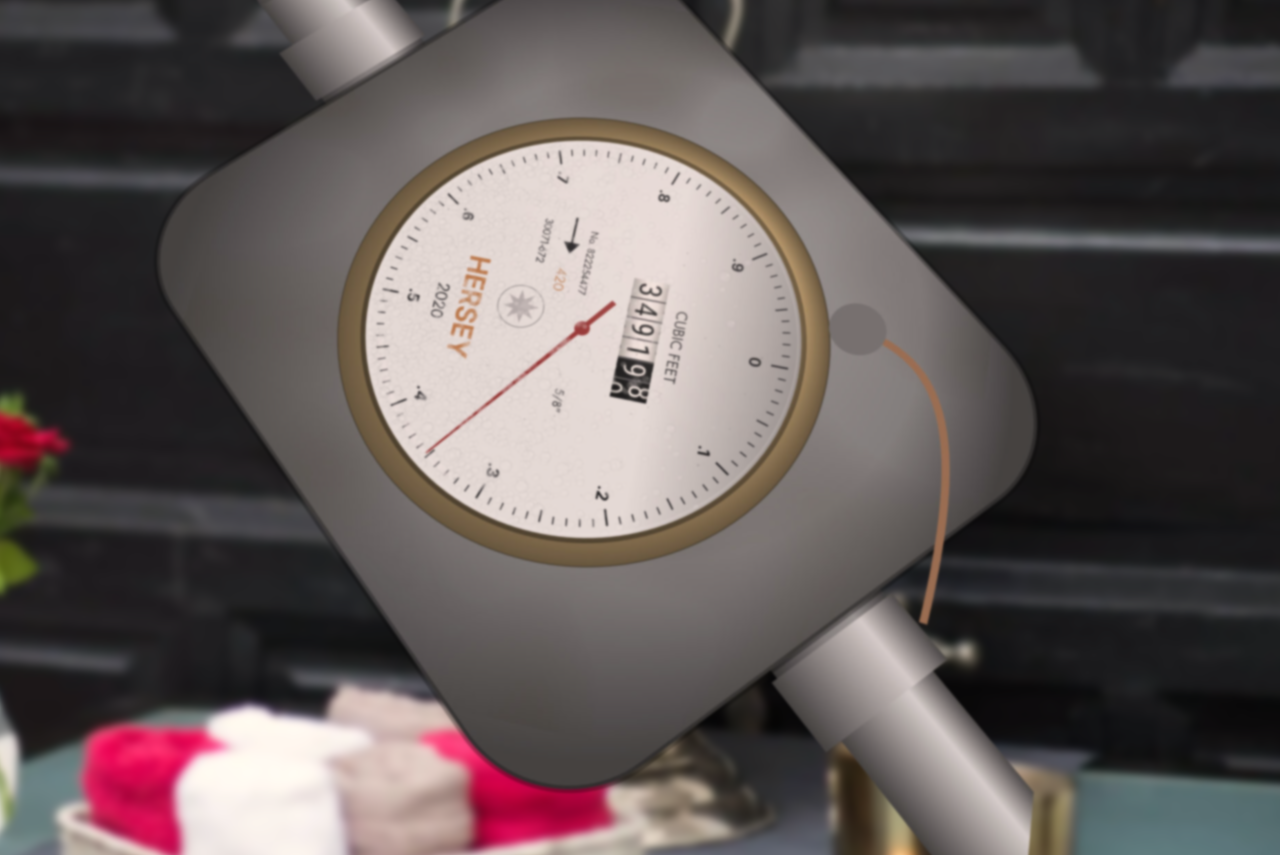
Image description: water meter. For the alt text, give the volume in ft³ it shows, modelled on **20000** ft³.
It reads **349198.35** ft³
